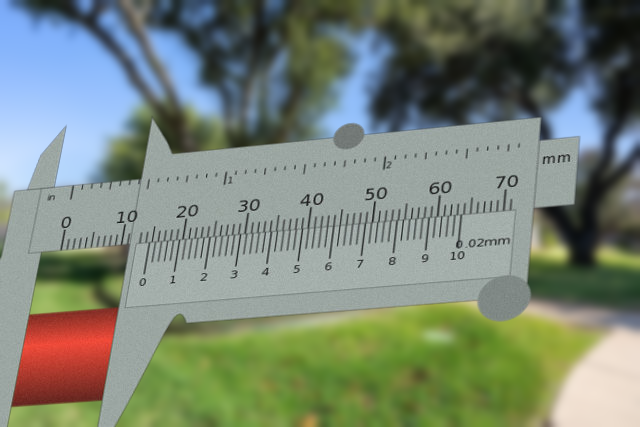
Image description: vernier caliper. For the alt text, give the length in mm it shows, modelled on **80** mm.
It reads **14.6** mm
